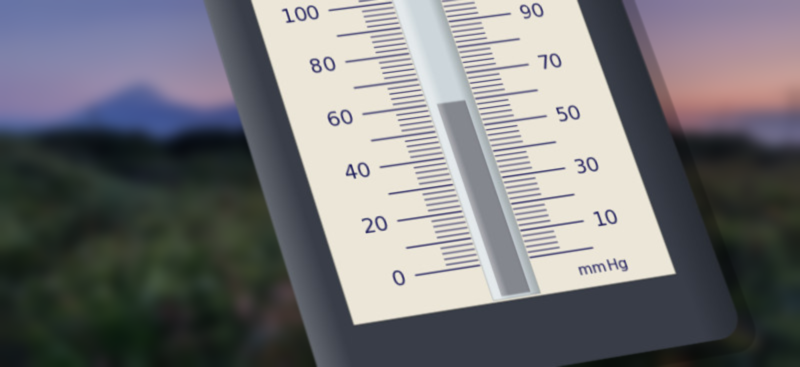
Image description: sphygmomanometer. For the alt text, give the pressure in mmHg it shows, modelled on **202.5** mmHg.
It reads **60** mmHg
